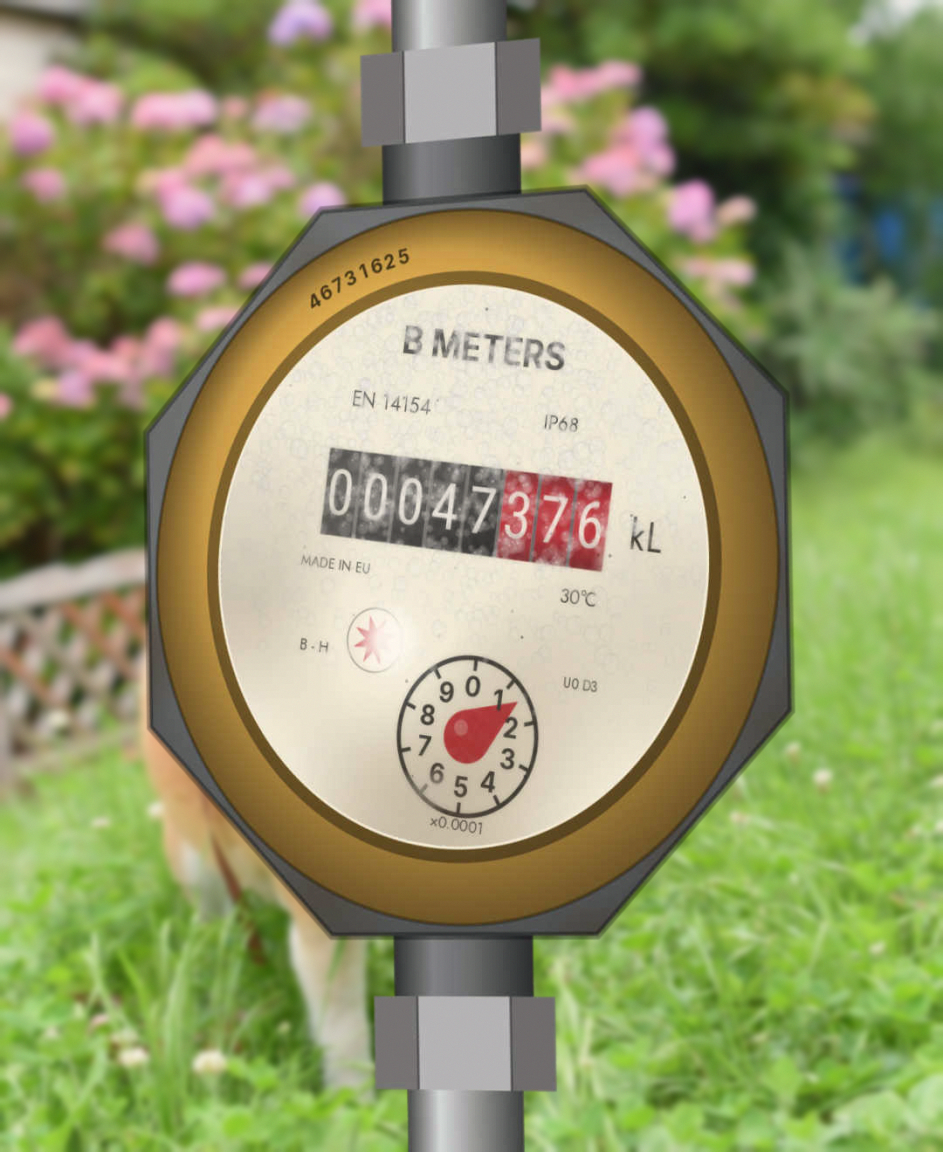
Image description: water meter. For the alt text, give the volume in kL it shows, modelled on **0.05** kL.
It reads **47.3761** kL
